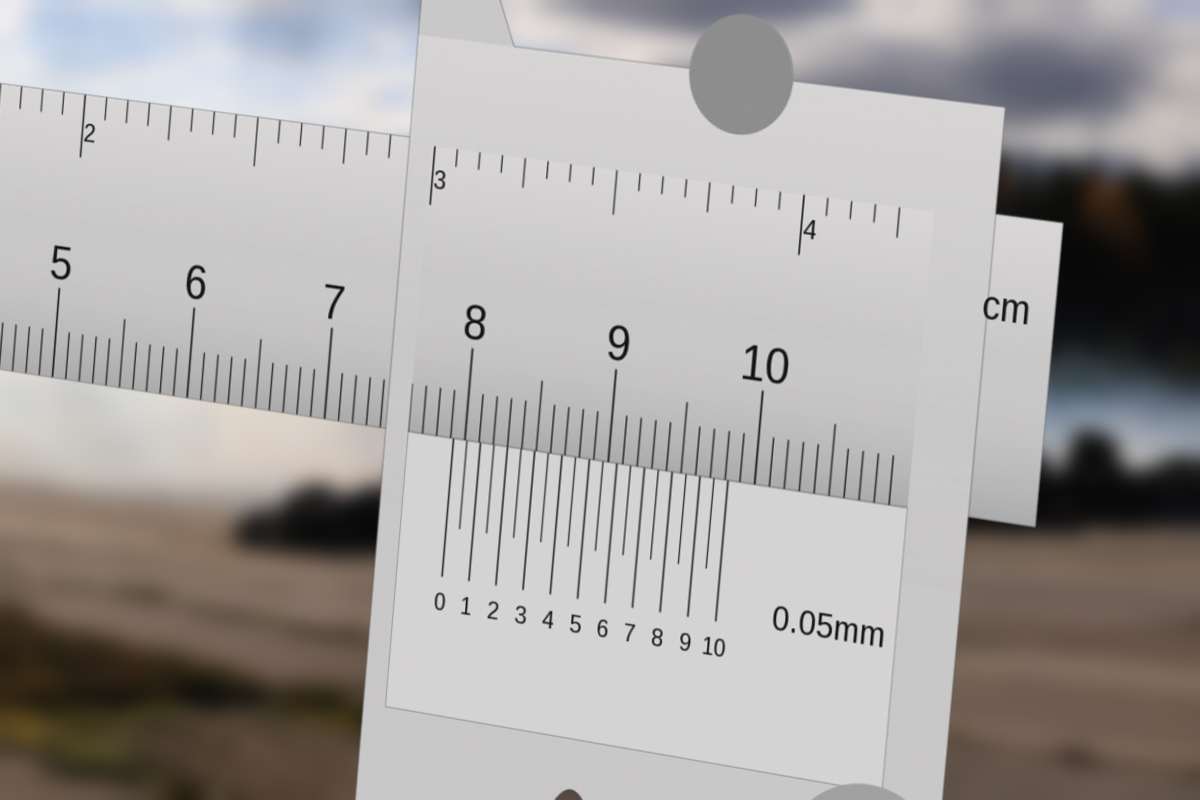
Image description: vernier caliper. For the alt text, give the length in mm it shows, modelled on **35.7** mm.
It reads **79.2** mm
